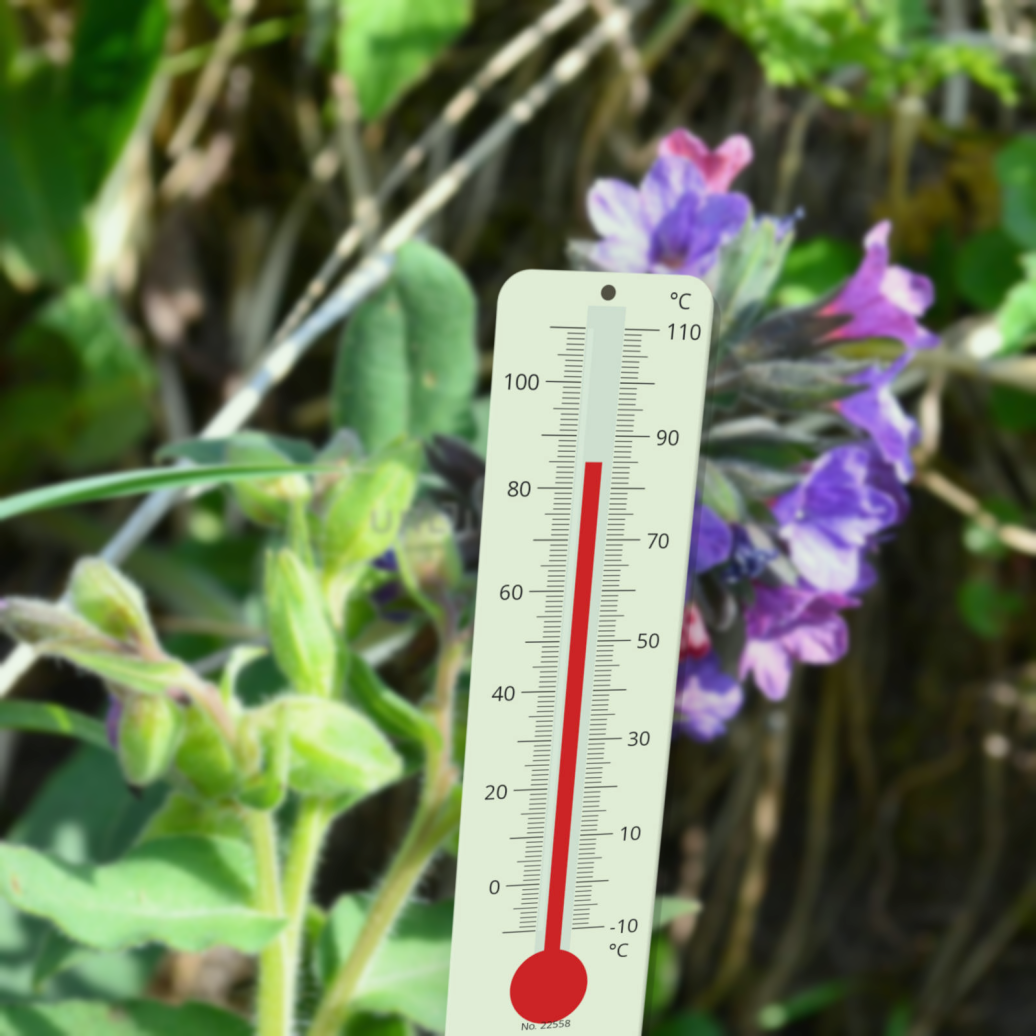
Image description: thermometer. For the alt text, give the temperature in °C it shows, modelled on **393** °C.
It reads **85** °C
